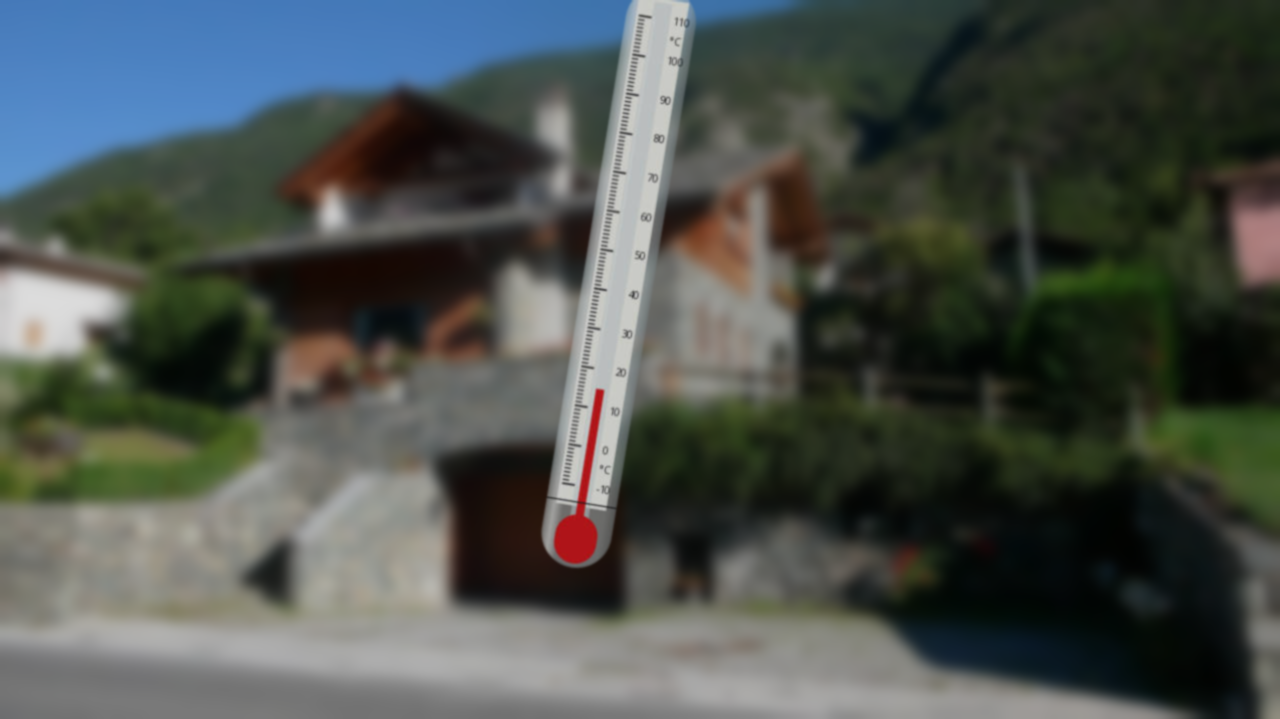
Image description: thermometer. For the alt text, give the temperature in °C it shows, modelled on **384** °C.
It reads **15** °C
